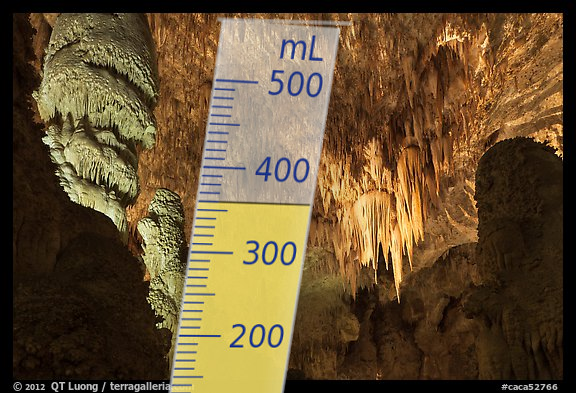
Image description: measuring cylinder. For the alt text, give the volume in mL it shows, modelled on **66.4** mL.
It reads **360** mL
